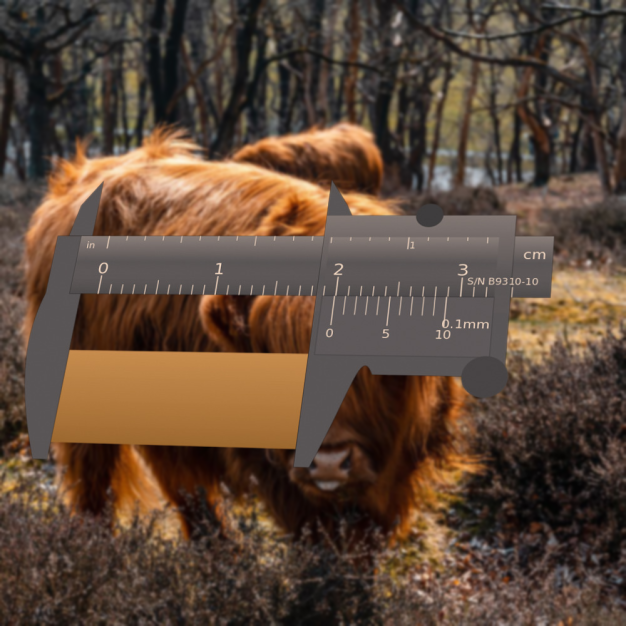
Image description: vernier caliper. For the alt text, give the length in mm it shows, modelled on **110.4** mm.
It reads **19.9** mm
